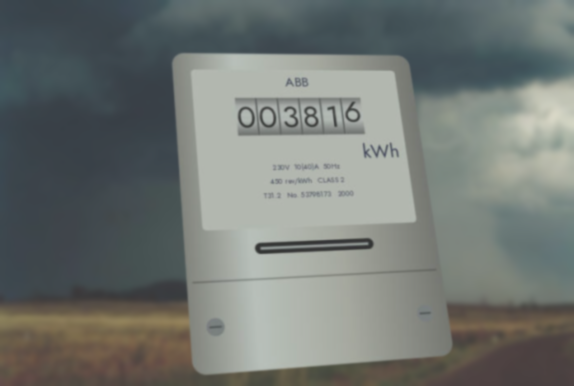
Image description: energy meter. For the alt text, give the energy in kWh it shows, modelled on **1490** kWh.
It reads **3816** kWh
